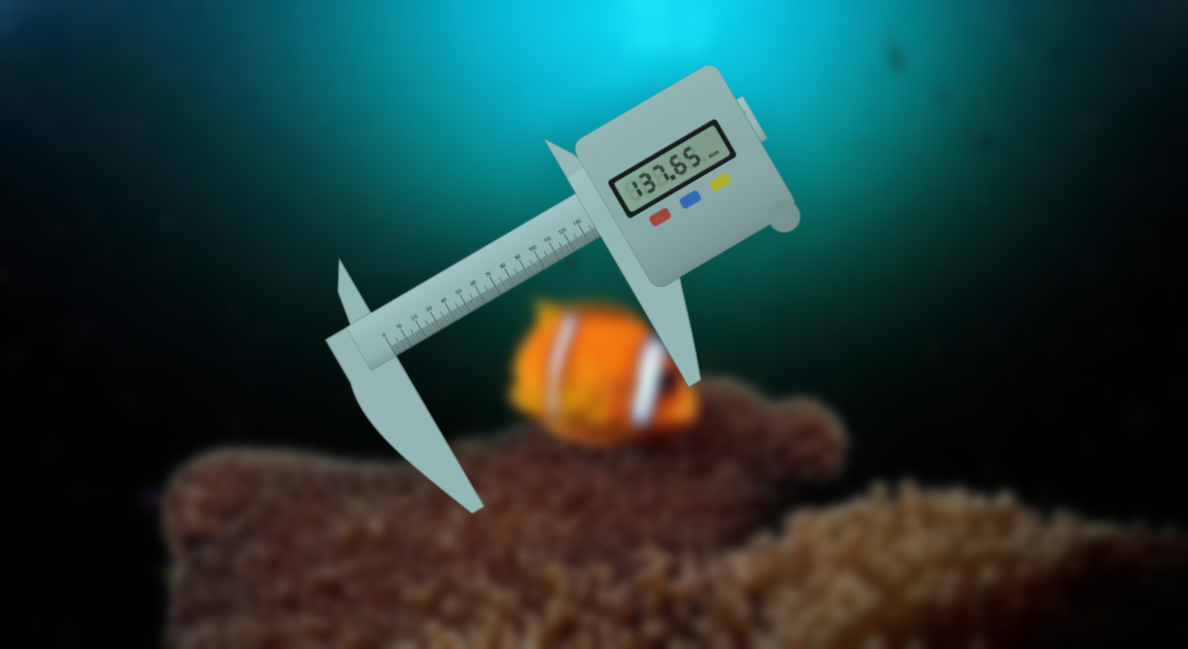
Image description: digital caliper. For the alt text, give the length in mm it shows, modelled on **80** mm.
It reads **137.65** mm
